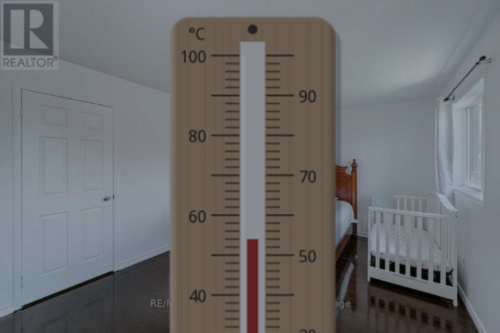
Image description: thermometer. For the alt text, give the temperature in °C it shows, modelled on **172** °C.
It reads **54** °C
